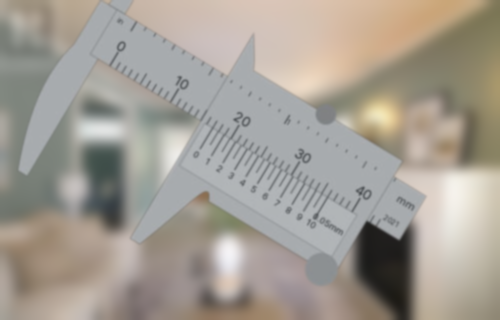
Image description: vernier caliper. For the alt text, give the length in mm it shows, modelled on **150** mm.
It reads **17.0** mm
